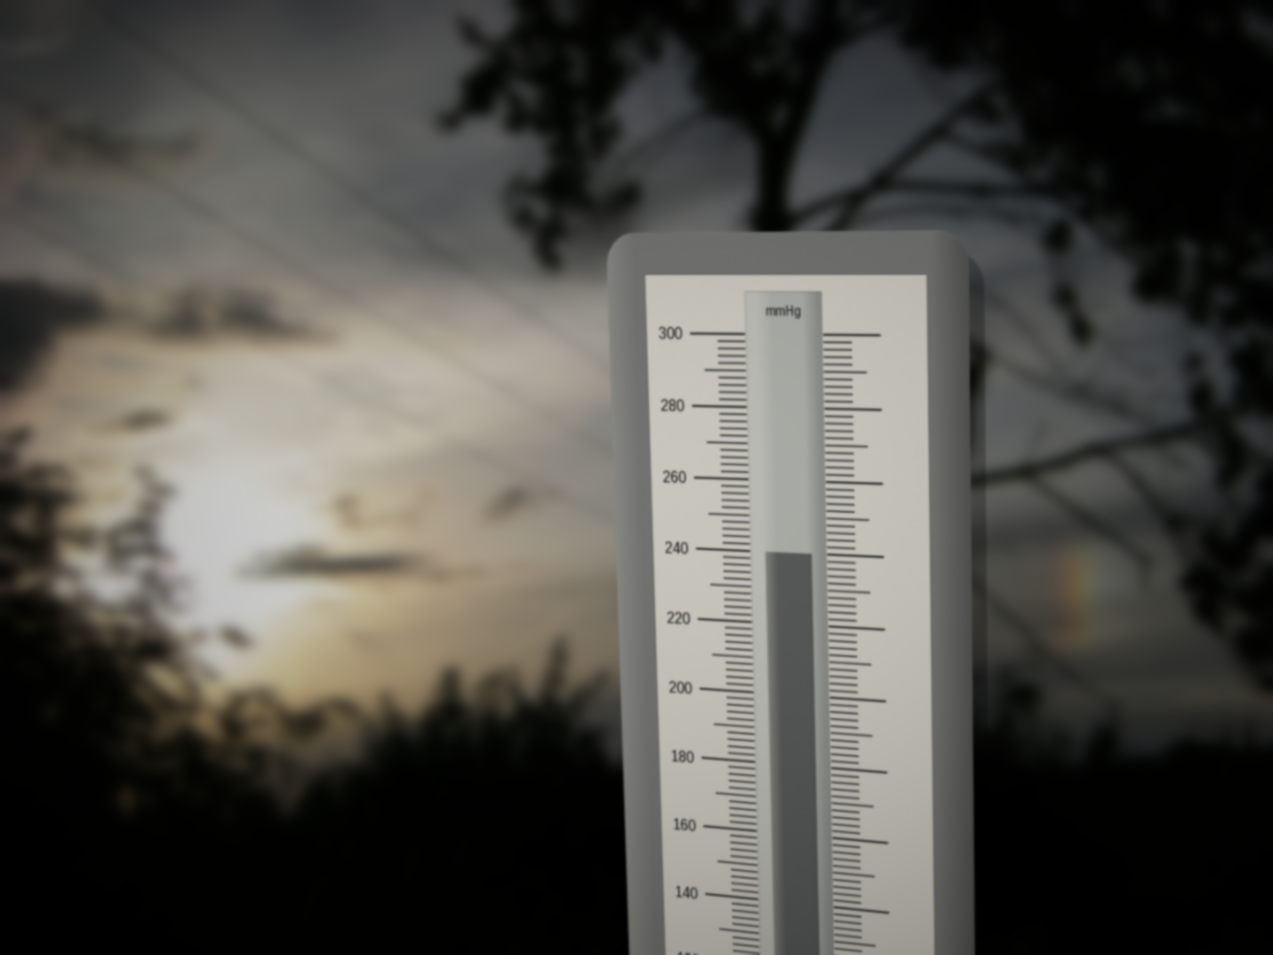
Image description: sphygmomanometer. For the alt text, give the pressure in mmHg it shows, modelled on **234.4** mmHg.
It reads **240** mmHg
